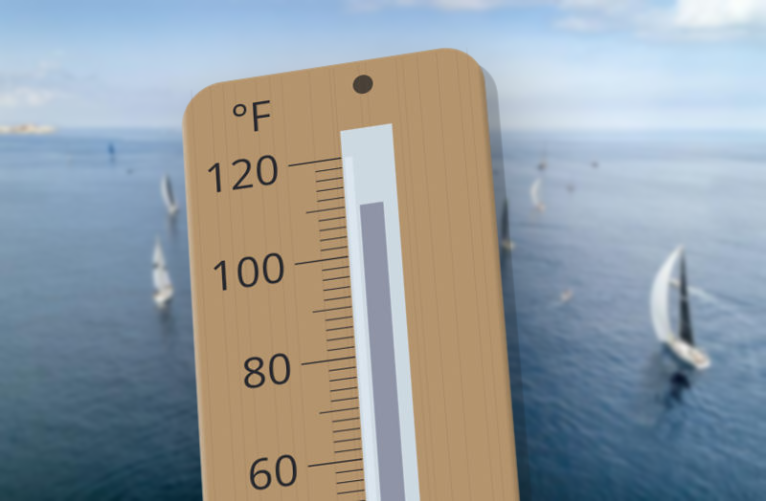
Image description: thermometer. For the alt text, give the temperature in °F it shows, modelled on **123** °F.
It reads **110** °F
